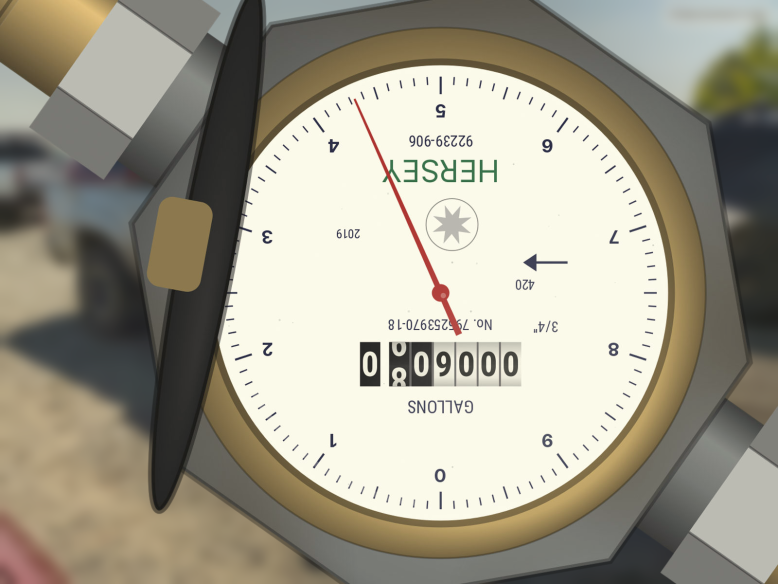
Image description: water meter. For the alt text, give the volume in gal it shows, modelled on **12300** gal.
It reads **6084.3** gal
